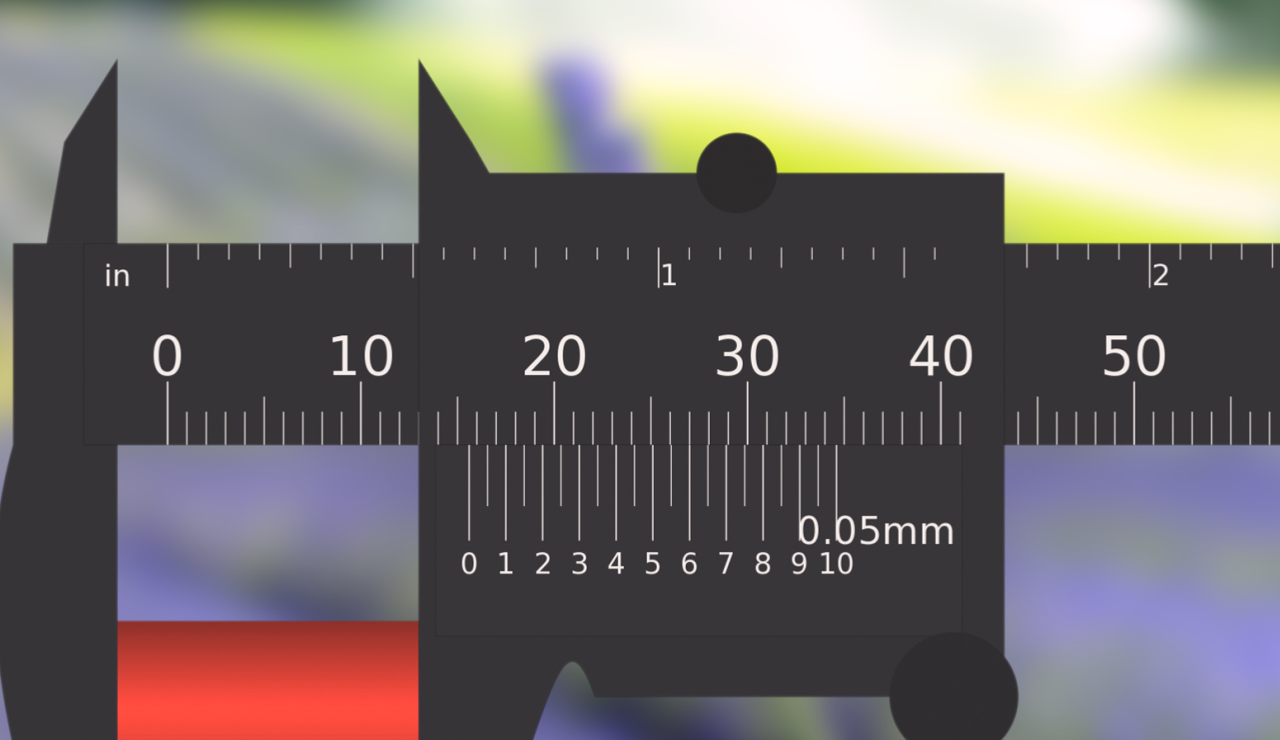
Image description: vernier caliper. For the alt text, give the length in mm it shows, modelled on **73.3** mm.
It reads **15.6** mm
